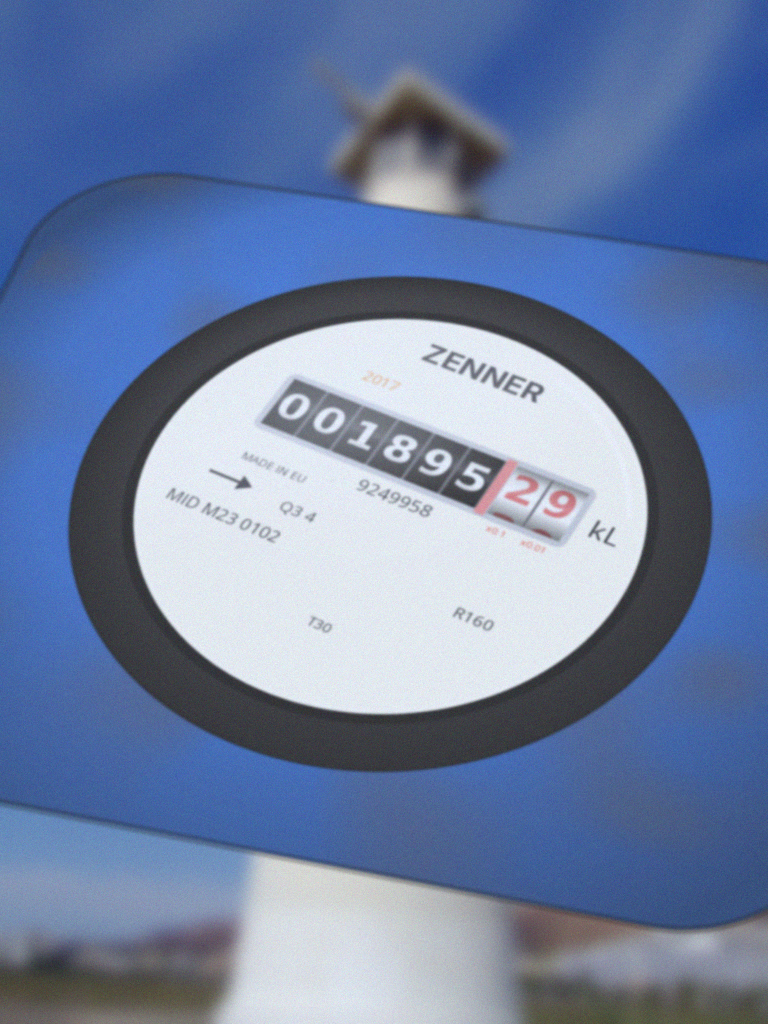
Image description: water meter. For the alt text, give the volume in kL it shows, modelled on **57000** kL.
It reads **1895.29** kL
